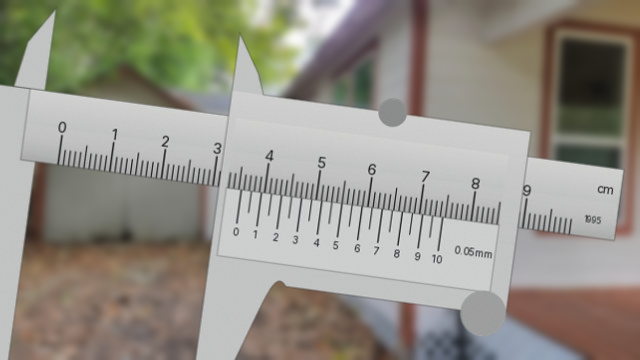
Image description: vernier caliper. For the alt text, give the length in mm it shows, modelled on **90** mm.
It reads **35.5** mm
